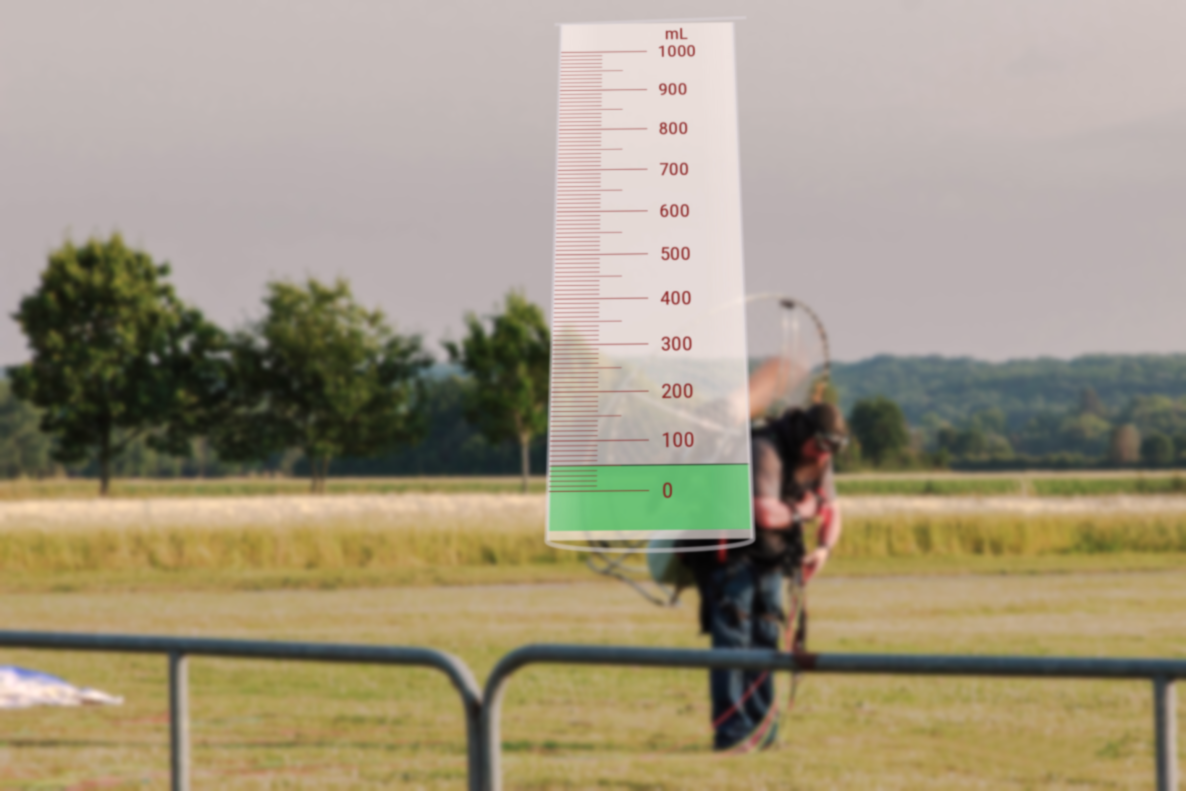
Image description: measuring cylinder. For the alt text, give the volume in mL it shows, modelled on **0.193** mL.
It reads **50** mL
